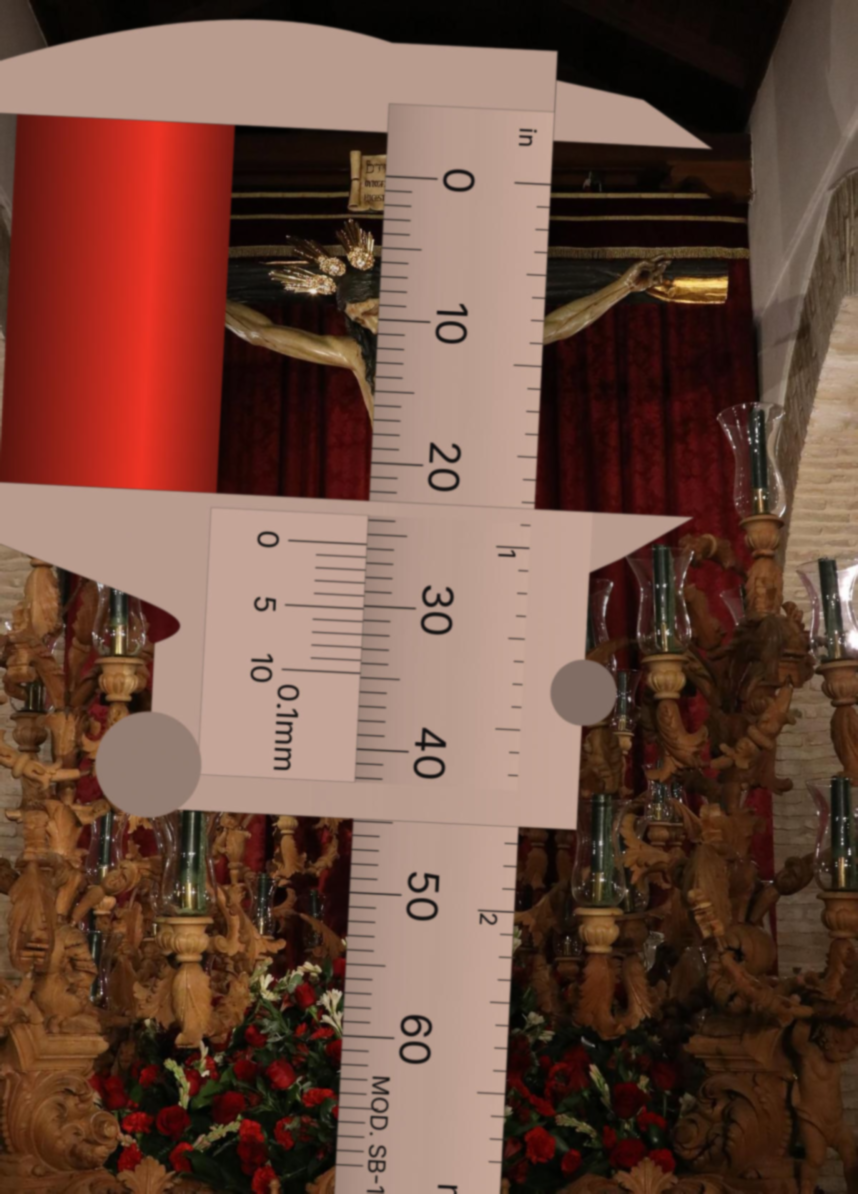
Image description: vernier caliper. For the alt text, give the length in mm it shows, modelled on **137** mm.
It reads **25.7** mm
